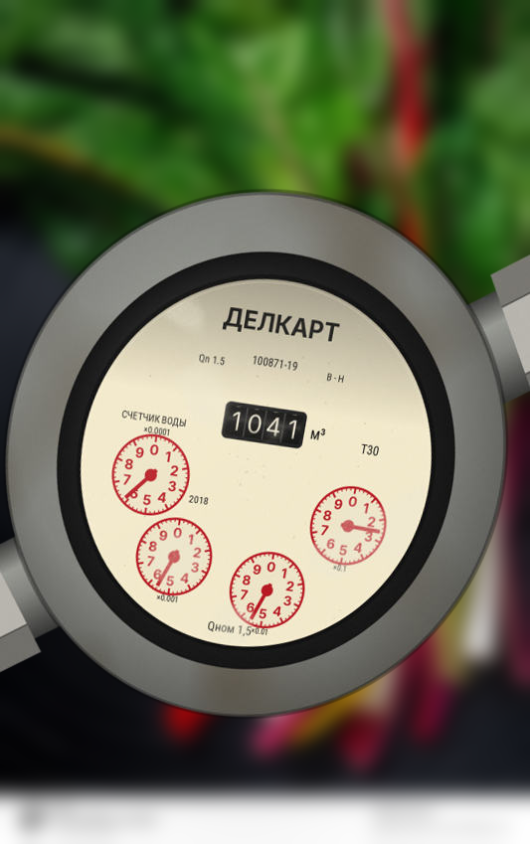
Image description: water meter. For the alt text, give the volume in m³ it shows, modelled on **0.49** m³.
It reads **1041.2556** m³
